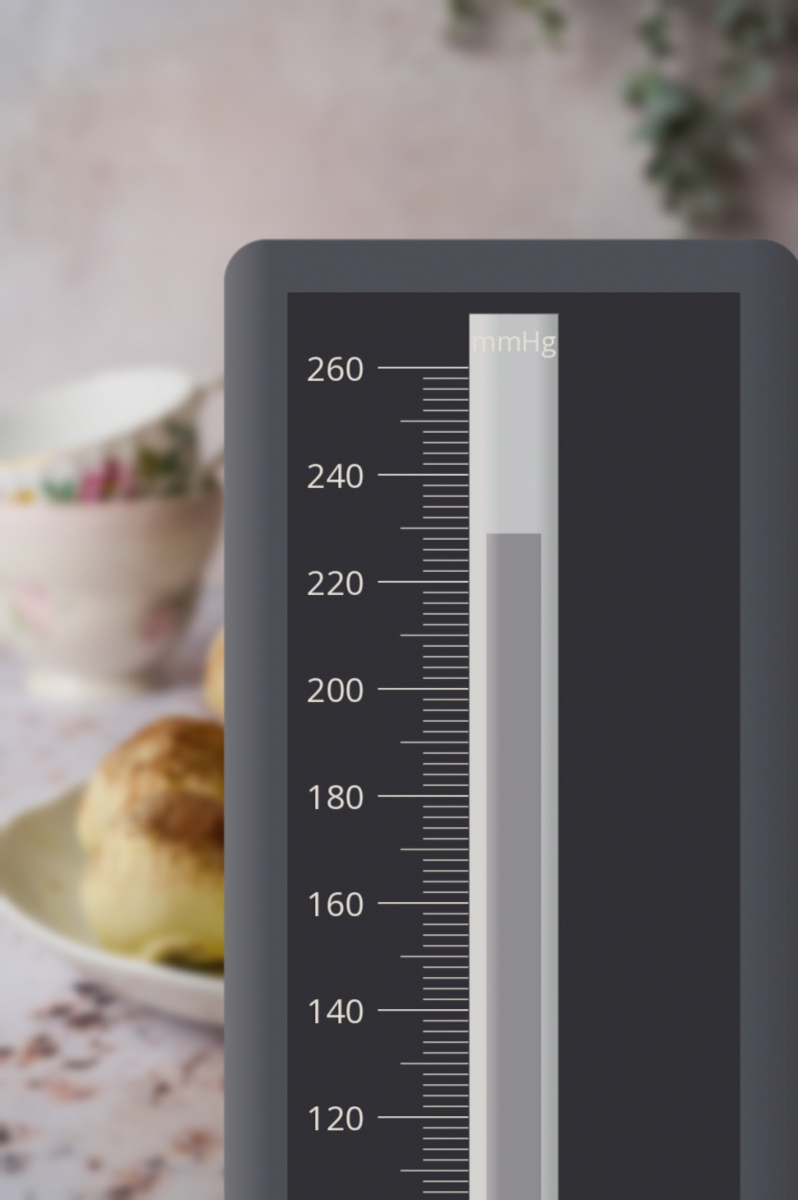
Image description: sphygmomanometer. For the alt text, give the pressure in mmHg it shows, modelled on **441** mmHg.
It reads **229** mmHg
